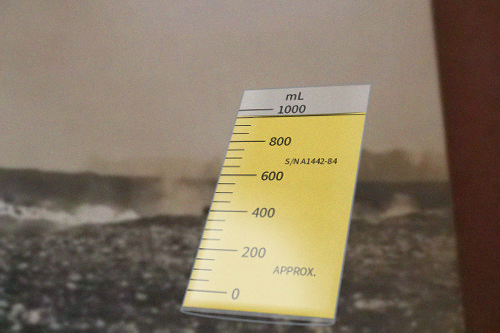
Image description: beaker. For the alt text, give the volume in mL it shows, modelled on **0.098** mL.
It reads **950** mL
